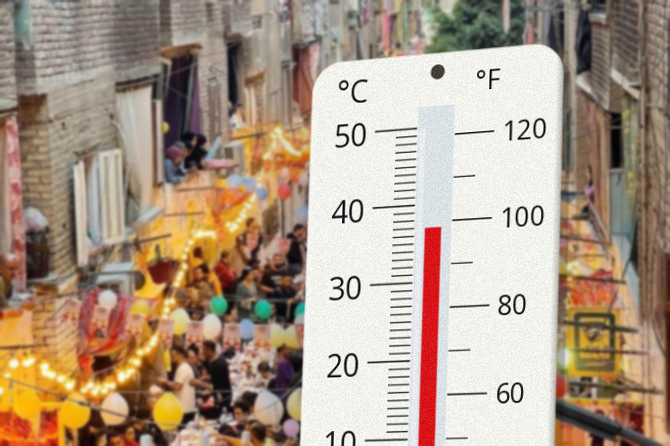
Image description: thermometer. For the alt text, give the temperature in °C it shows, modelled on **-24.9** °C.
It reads **37** °C
